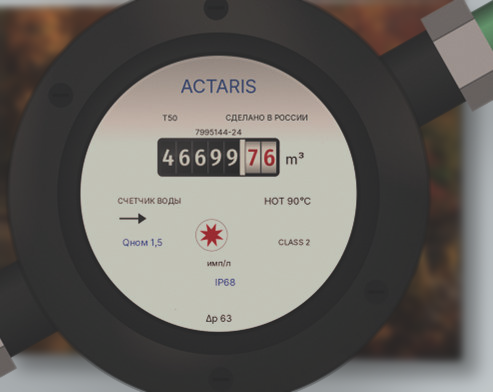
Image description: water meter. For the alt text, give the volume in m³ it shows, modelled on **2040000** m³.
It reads **46699.76** m³
